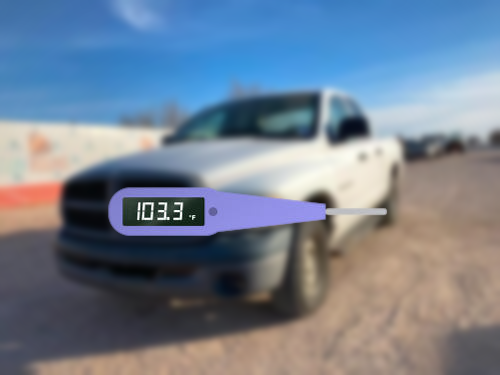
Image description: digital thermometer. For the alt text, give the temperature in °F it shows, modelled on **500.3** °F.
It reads **103.3** °F
